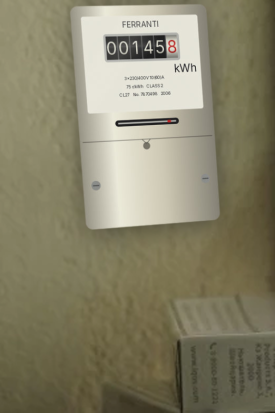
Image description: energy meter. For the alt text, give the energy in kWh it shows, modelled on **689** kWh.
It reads **145.8** kWh
